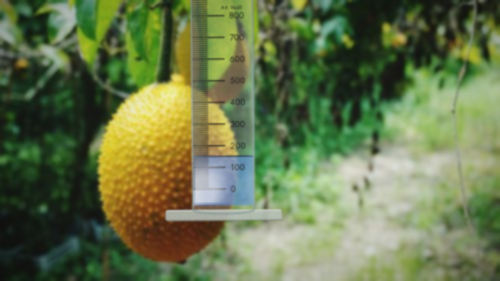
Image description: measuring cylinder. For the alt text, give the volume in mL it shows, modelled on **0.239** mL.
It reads **150** mL
